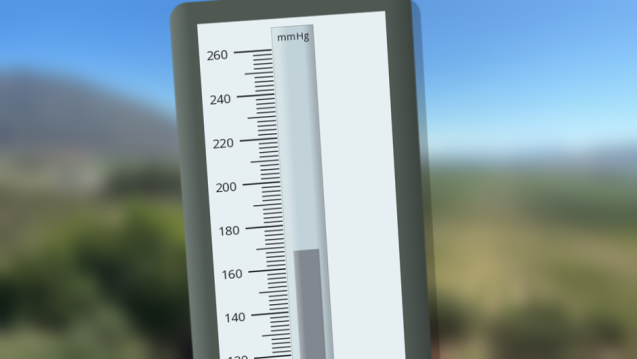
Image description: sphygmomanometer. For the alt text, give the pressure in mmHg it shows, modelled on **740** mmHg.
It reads **168** mmHg
